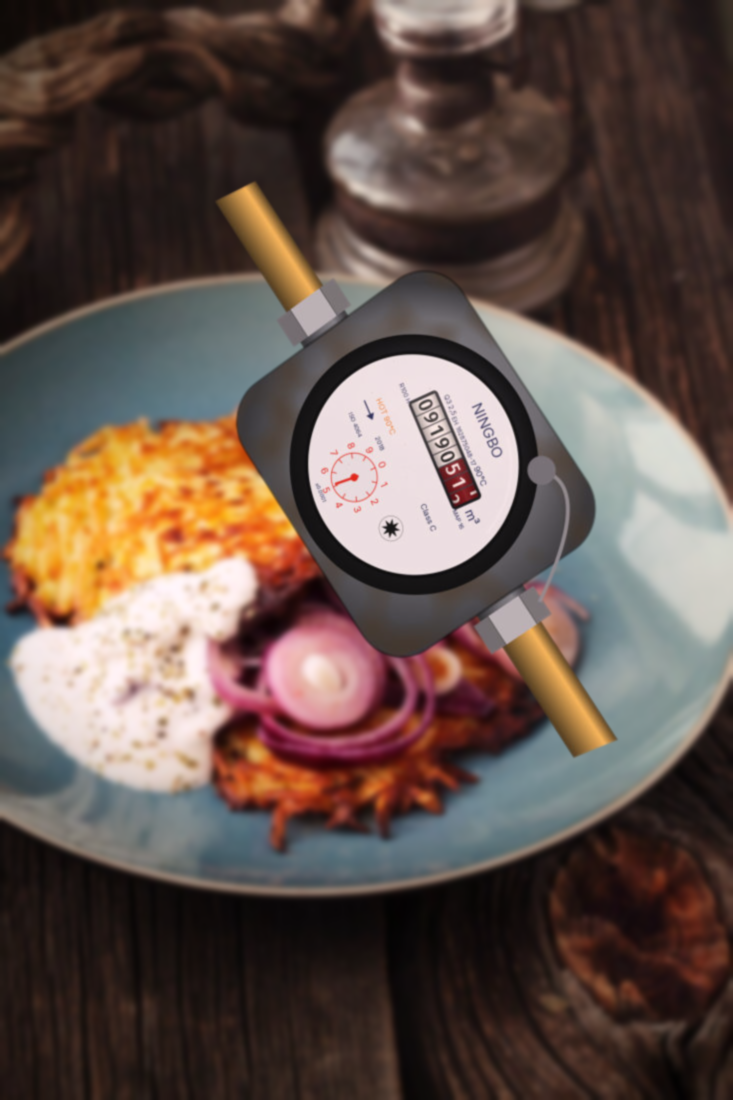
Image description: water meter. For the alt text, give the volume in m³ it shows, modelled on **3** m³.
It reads **9190.5115** m³
